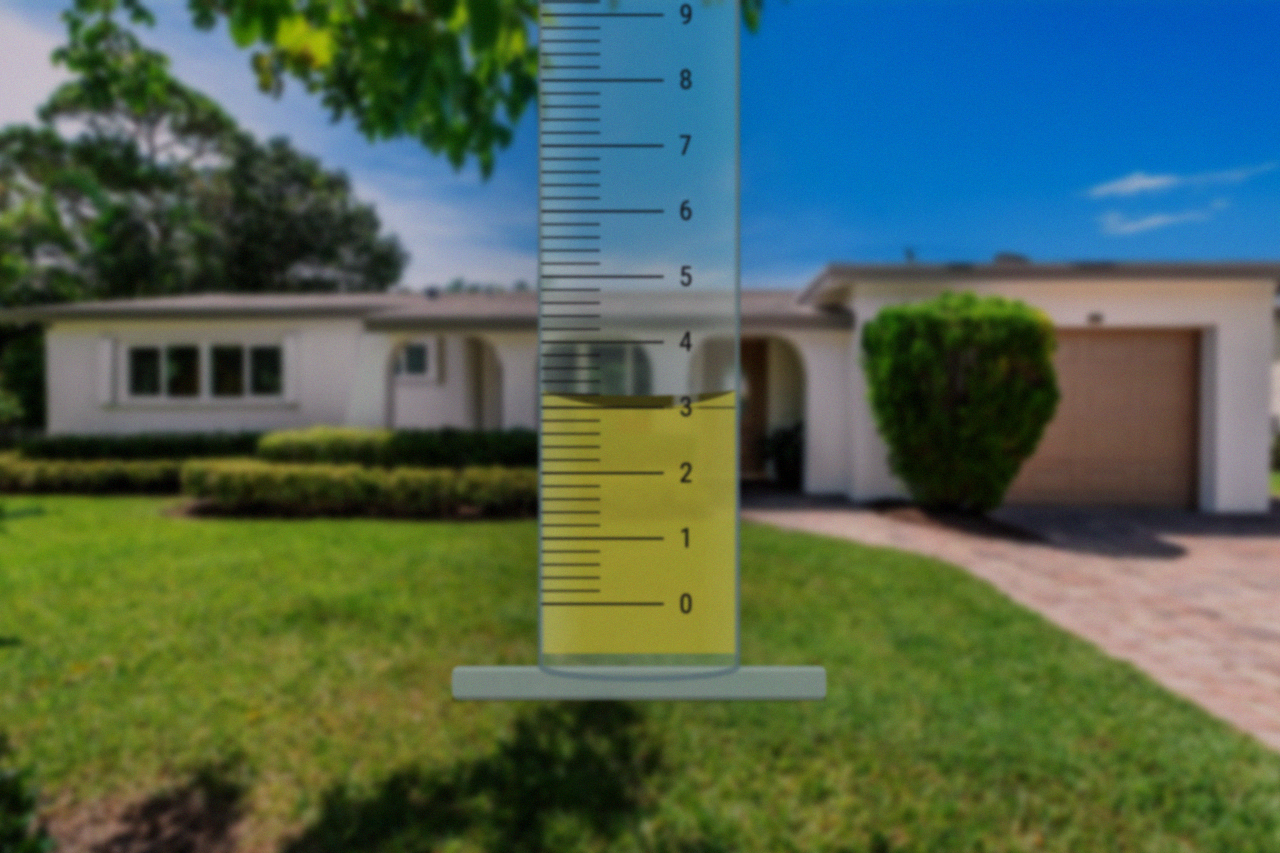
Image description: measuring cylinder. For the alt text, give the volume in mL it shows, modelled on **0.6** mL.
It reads **3** mL
